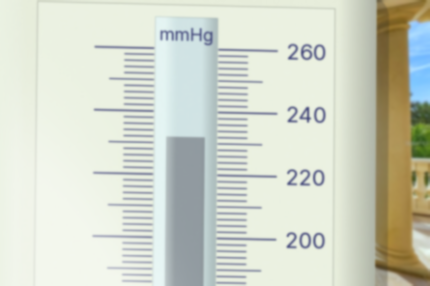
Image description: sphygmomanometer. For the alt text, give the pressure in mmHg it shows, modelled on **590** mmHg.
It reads **232** mmHg
